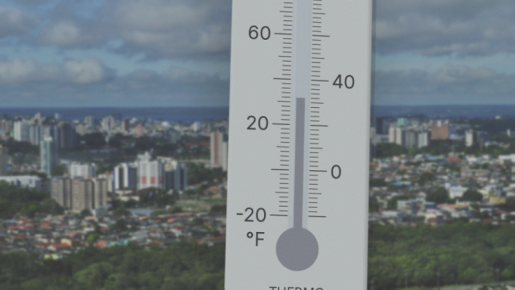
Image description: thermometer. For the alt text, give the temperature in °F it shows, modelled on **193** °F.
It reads **32** °F
